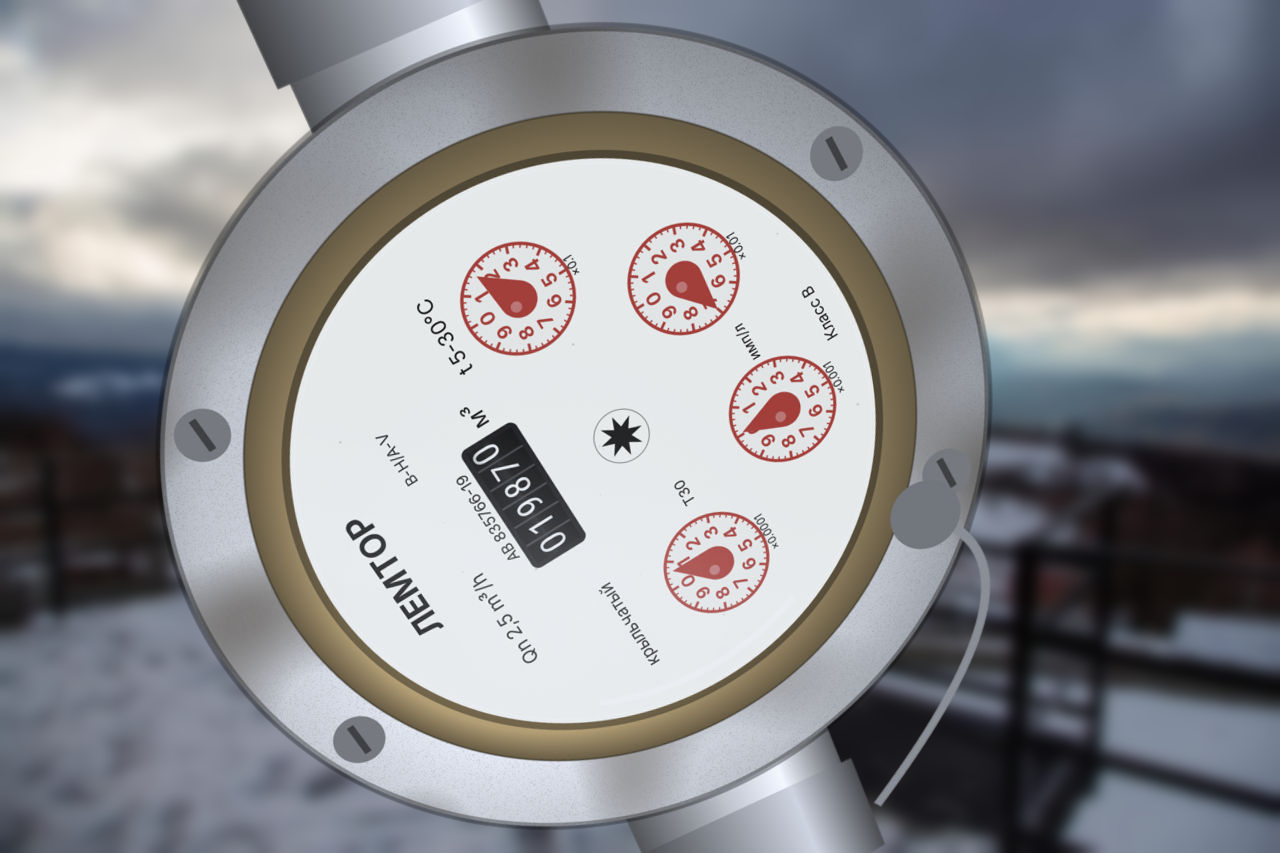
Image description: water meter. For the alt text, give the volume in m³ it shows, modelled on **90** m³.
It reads **19870.1700** m³
